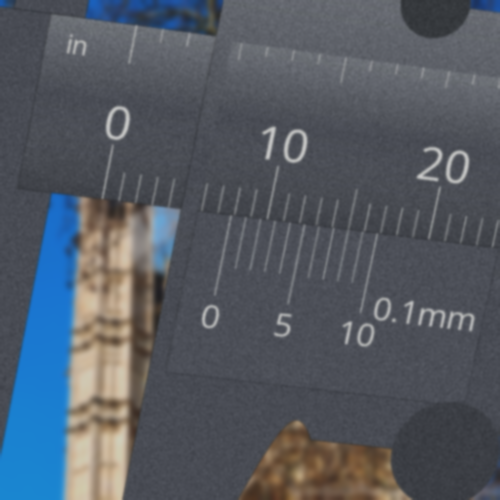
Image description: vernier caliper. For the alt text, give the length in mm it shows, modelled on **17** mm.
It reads **7.8** mm
